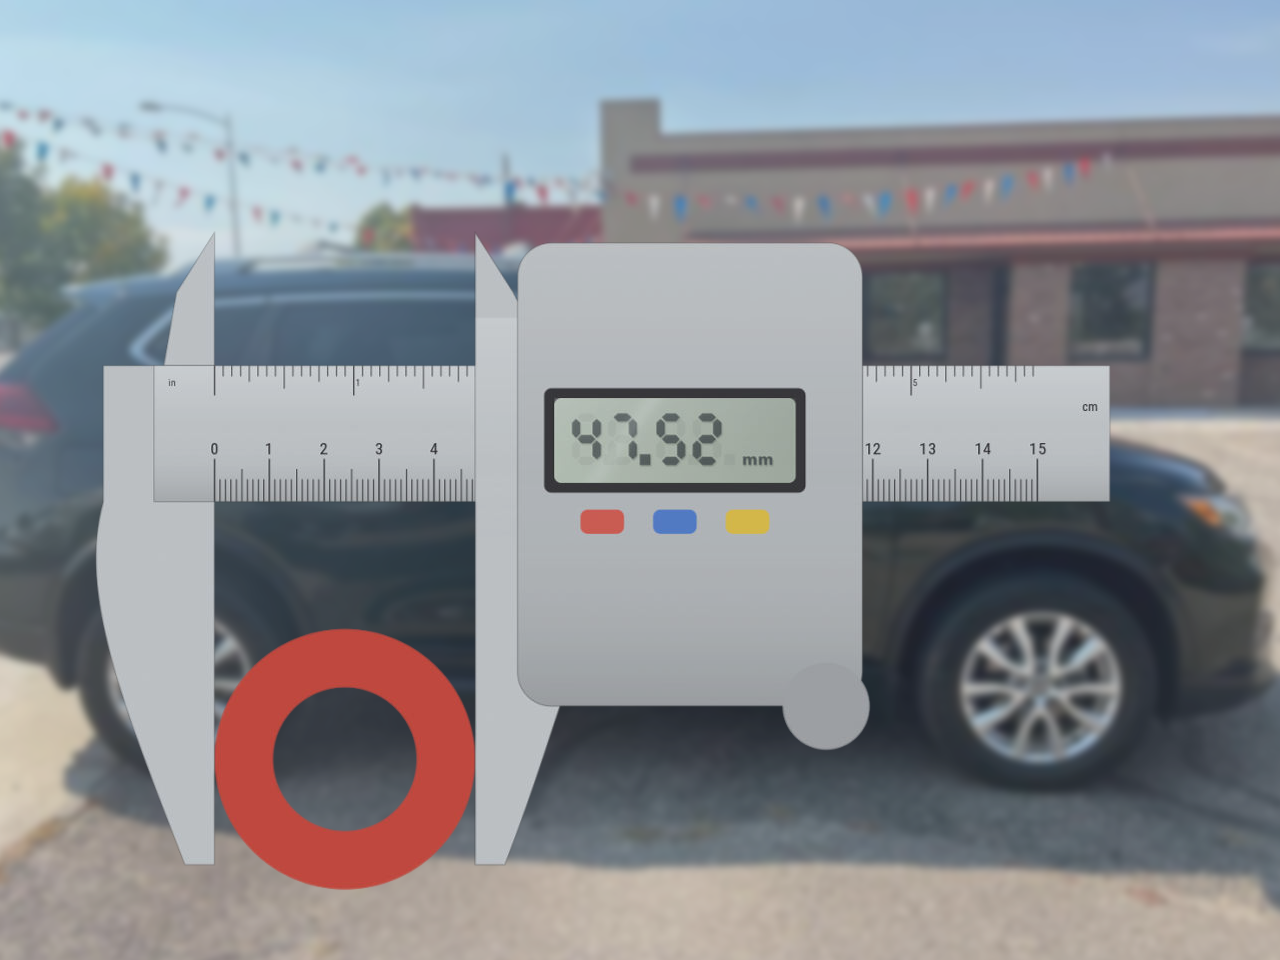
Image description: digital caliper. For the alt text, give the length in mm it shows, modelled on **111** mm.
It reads **47.52** mm
